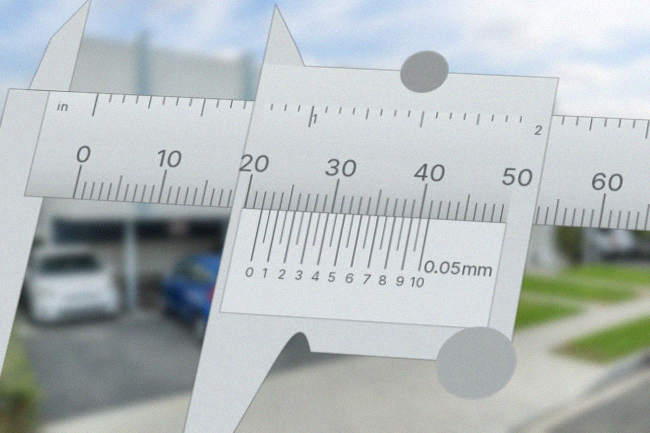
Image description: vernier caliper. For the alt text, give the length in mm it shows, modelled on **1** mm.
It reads **22.0** mm
